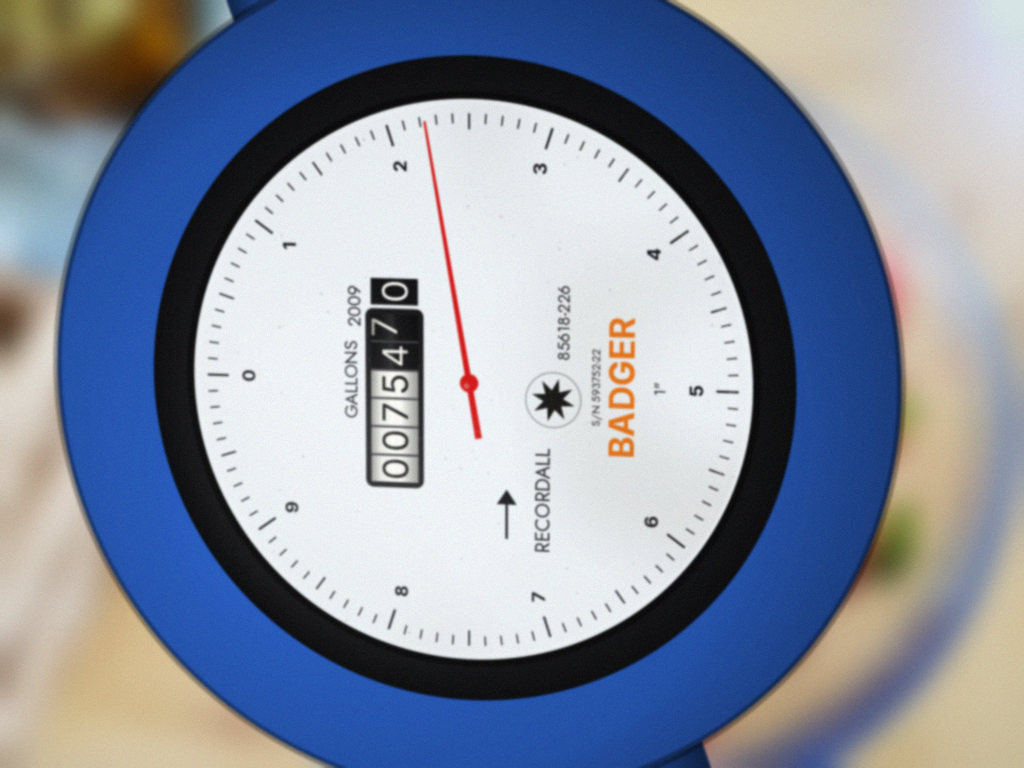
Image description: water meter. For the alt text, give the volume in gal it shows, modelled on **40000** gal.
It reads **75472.2** gal
